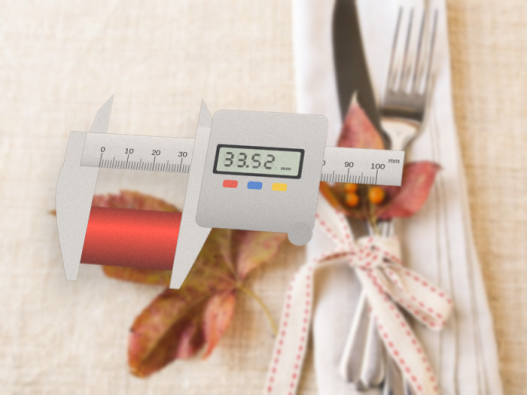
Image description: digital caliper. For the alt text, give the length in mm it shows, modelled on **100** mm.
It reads **33.52** mm
